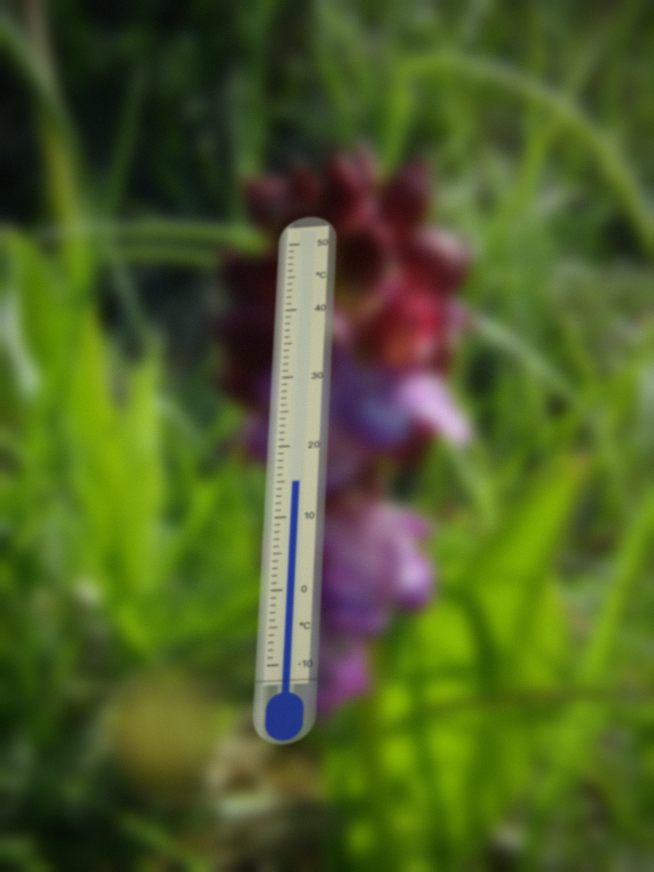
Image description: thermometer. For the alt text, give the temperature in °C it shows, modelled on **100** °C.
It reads **15** °C
